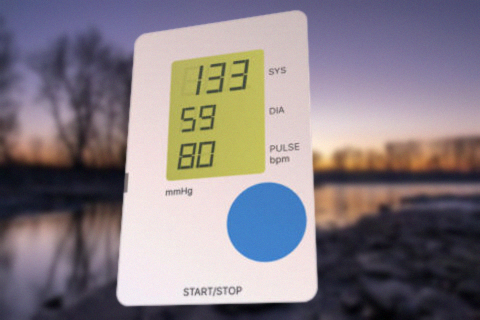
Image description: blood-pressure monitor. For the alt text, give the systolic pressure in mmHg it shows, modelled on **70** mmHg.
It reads **133** mmHg
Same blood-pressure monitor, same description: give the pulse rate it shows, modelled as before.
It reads **80** bpm
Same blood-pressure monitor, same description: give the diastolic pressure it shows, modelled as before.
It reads **59** mmHg
